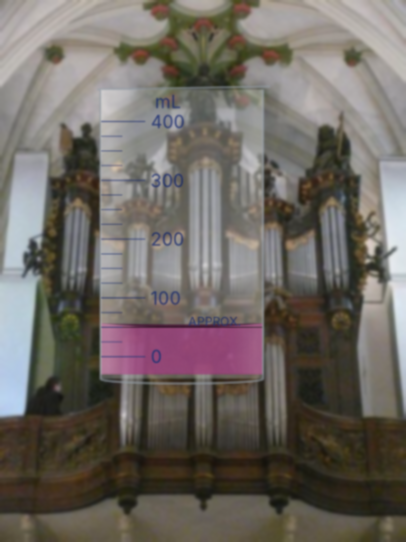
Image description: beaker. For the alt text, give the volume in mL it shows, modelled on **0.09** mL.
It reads **50** mL
